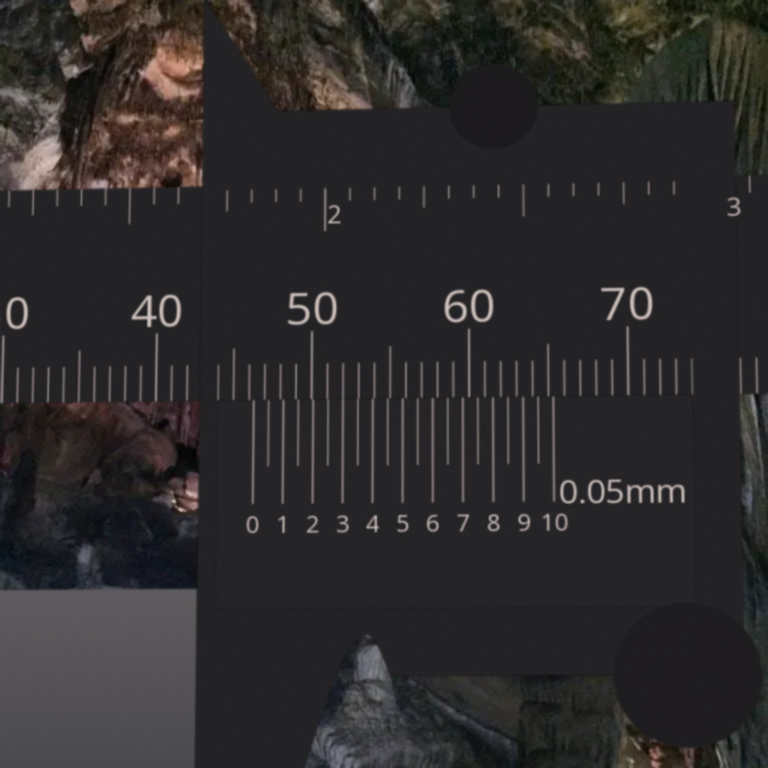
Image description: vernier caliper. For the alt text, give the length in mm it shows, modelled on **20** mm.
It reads **46.3** mm
